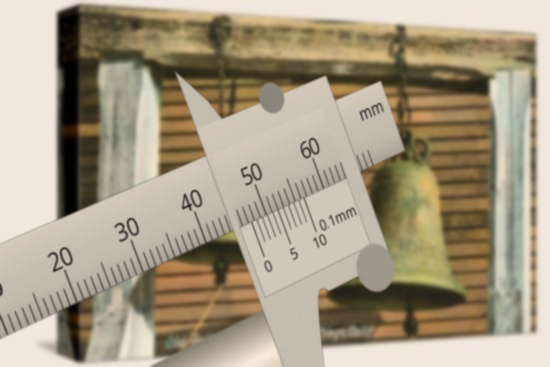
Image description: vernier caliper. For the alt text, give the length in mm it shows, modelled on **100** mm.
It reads **47.5** mm
